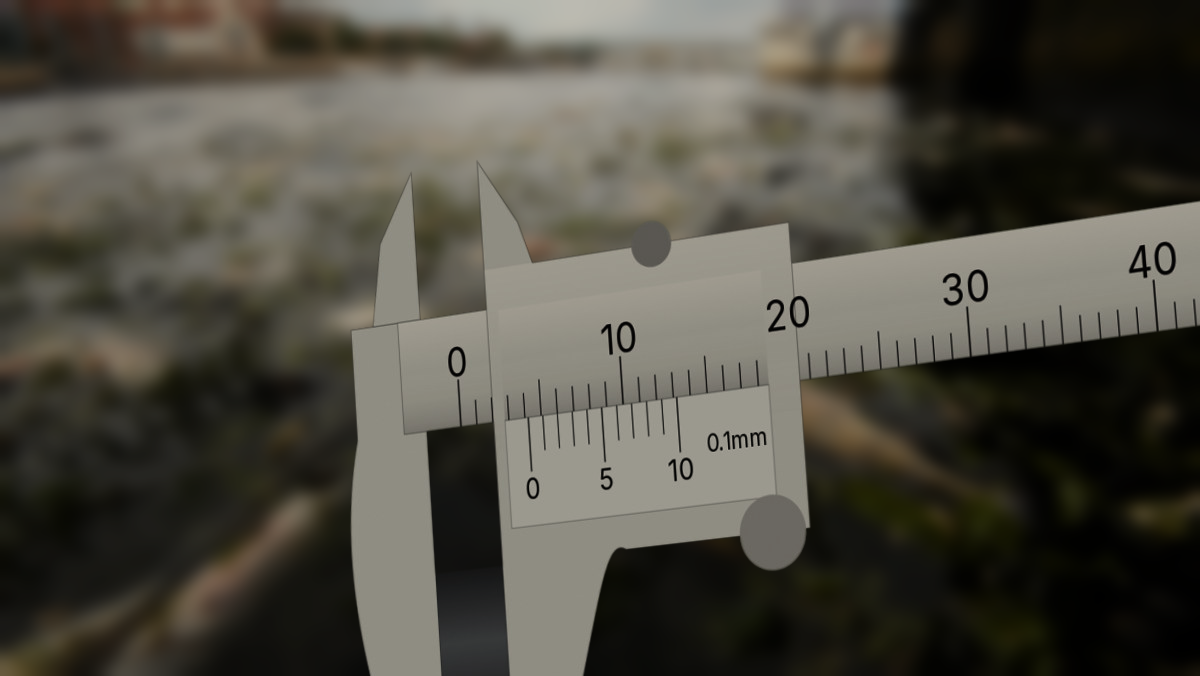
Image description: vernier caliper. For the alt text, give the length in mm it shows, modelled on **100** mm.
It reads **4.2** mm
